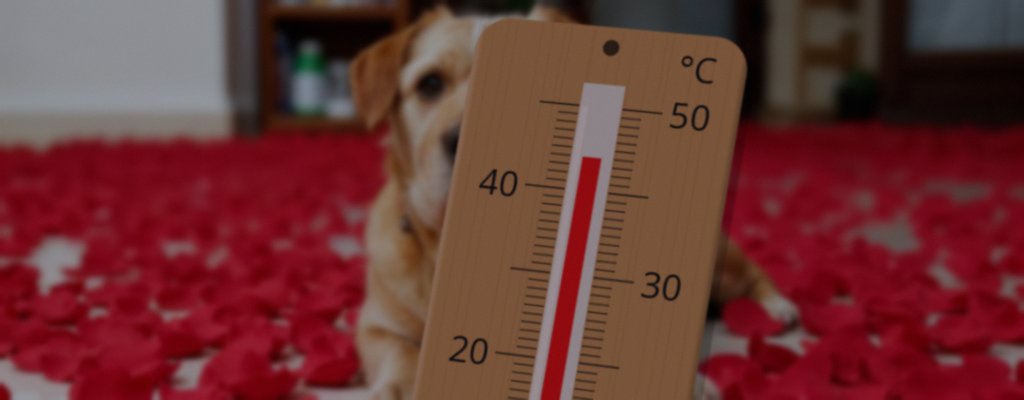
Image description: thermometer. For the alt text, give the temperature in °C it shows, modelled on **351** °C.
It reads **44** °C
